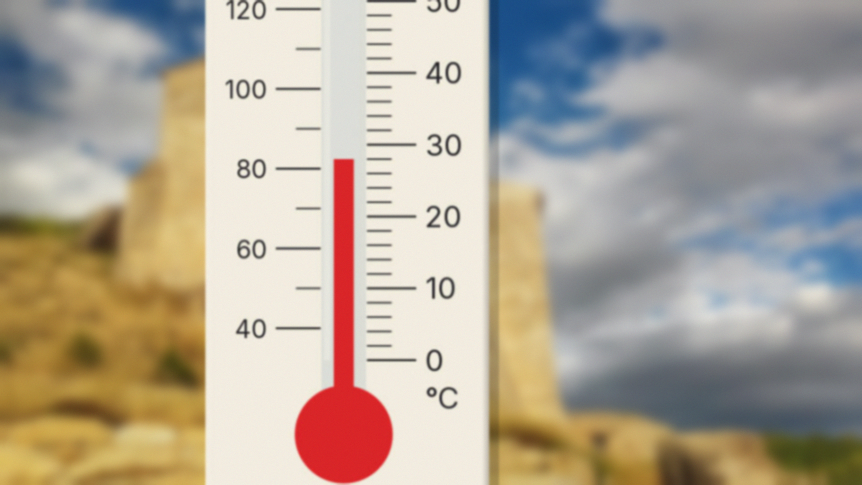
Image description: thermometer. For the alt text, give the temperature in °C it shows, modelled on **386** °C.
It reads **28** °C
